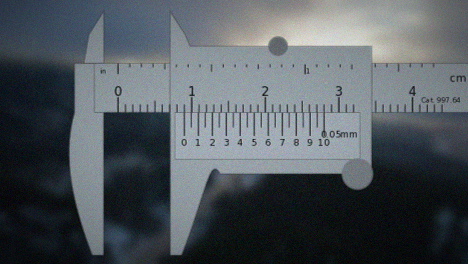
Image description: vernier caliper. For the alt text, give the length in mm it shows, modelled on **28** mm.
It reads **9.0** mm
